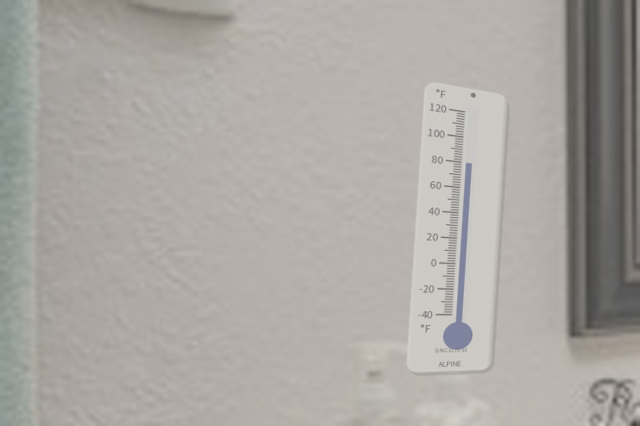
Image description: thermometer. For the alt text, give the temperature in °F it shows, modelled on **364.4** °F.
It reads **80** °F
